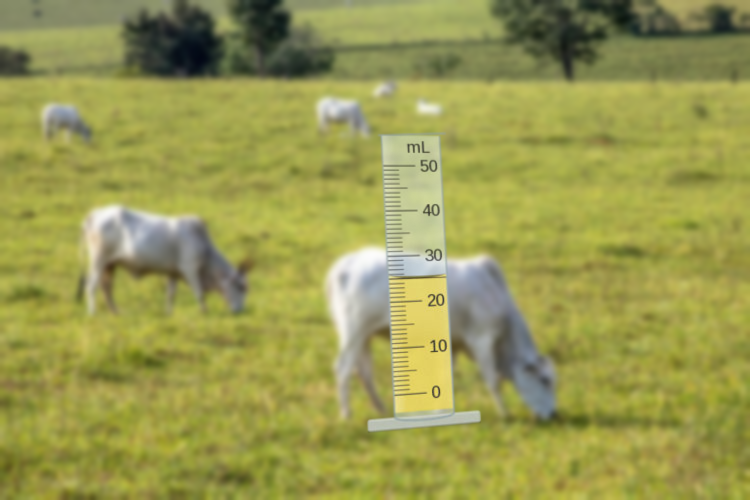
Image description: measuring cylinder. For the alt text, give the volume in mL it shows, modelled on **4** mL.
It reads **25** mL
